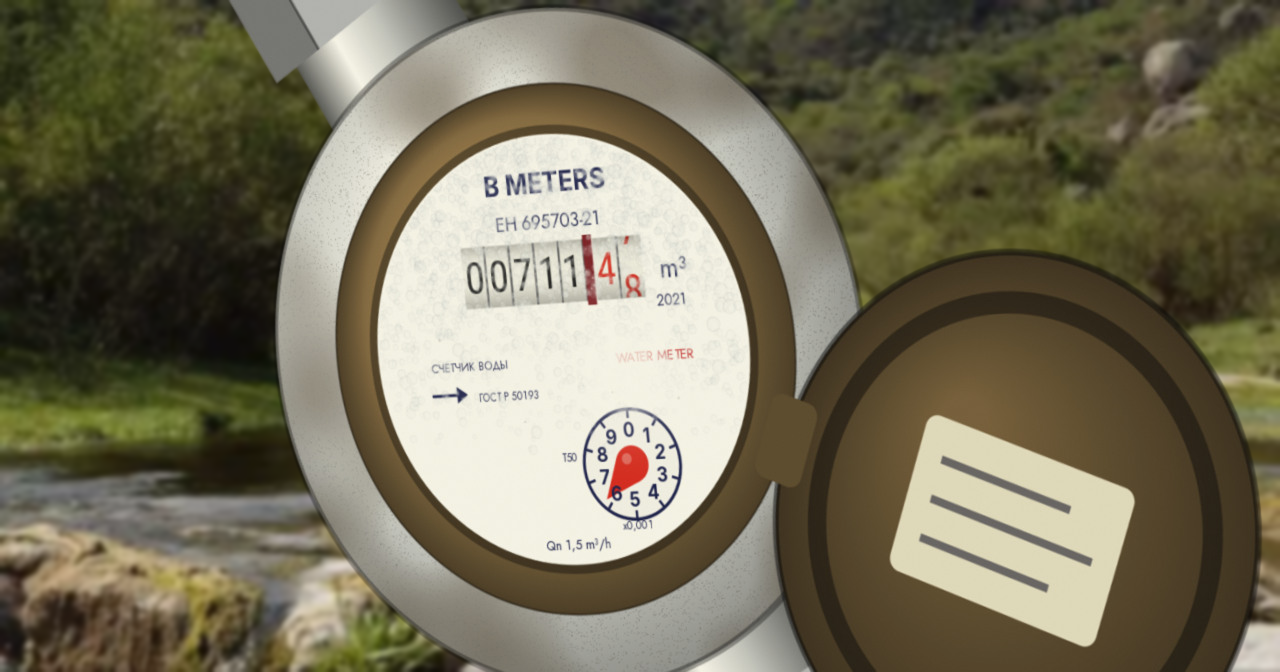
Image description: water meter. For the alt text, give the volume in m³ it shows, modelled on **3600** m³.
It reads **711.476** m³
